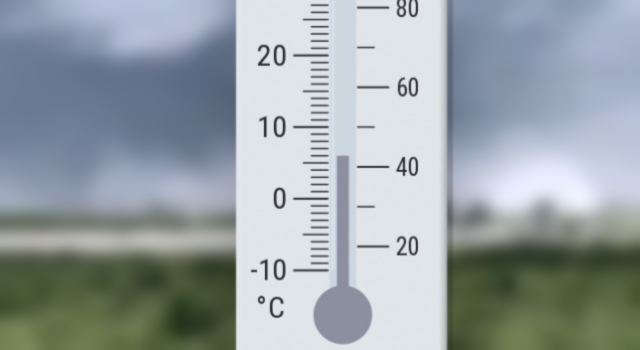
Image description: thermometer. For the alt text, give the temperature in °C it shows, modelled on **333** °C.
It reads **6** °C
